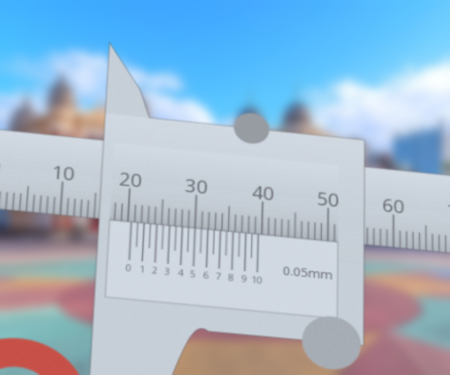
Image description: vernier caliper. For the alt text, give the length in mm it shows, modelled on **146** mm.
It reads **20.5** mm
